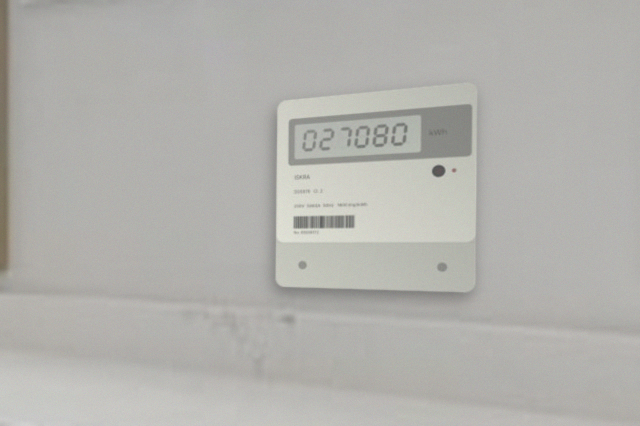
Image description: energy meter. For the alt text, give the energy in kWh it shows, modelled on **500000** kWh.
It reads **27080** kWh
